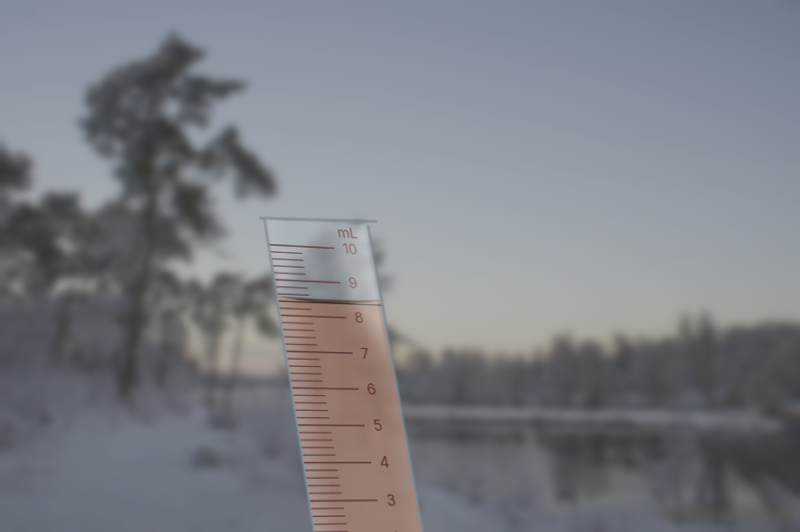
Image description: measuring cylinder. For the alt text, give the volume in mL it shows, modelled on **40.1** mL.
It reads **8.4** mL
